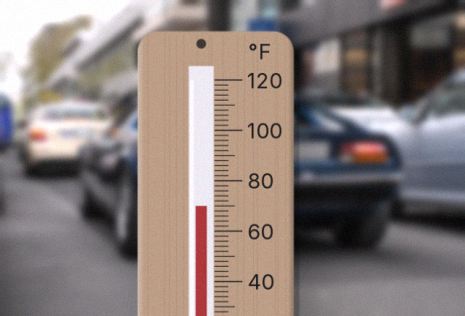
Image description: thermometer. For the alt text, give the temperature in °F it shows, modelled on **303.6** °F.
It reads **70** °F
